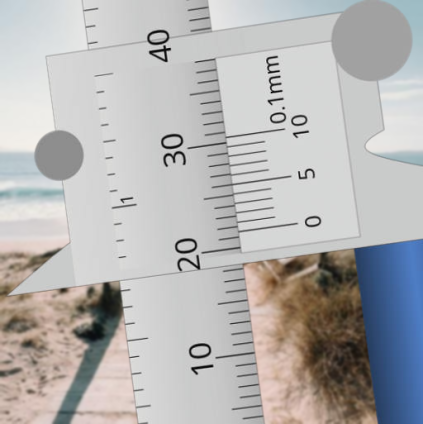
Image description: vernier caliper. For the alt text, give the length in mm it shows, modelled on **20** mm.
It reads **21.5** mm
